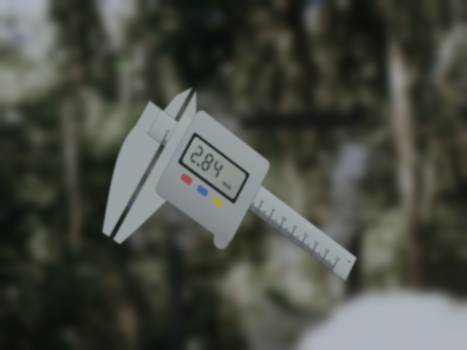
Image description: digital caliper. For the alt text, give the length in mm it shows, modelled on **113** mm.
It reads **2.84** mm
